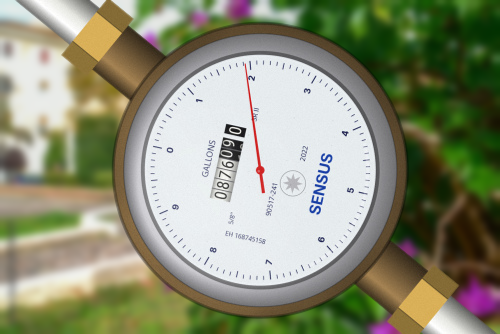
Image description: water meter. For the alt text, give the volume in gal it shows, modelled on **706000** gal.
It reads **876091.9** gal
